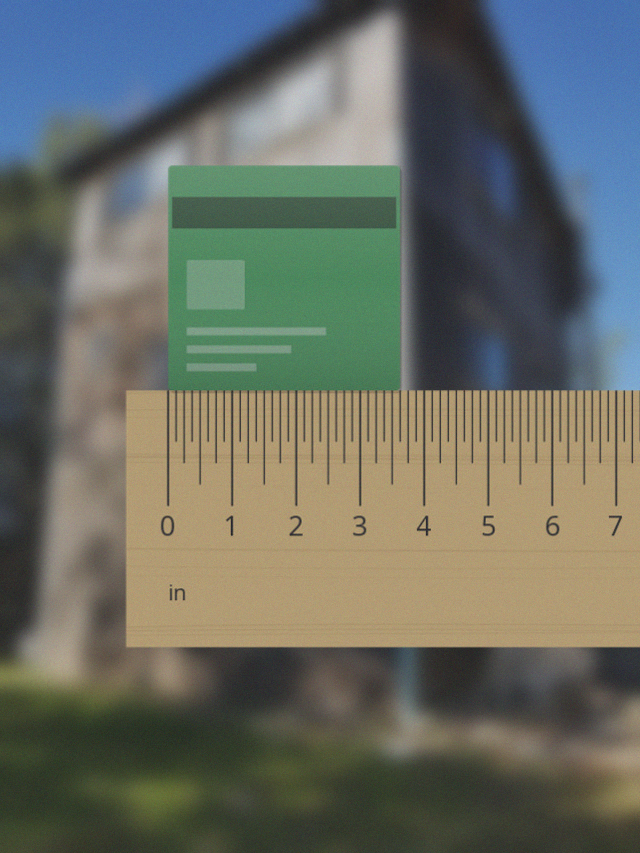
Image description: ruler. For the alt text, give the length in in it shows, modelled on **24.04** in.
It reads **3.625** in
